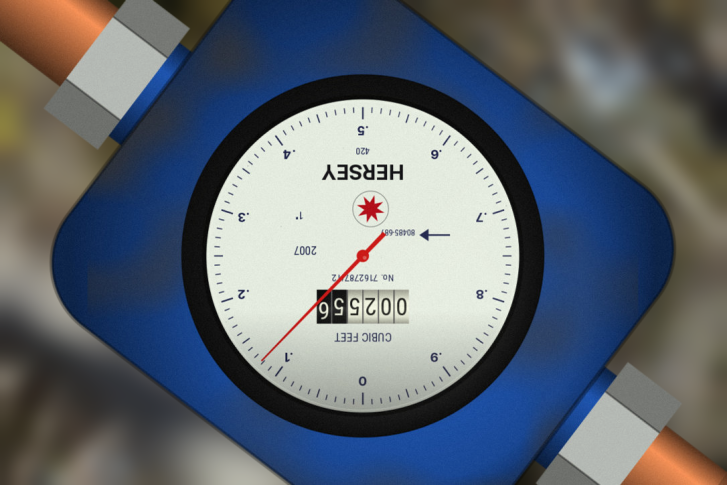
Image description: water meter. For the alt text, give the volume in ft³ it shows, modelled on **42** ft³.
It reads **2556.12** ft³
